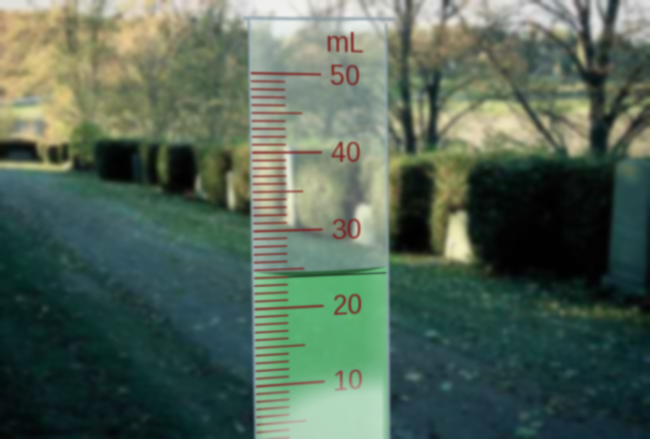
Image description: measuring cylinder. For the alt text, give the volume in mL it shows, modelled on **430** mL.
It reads **24** mL
